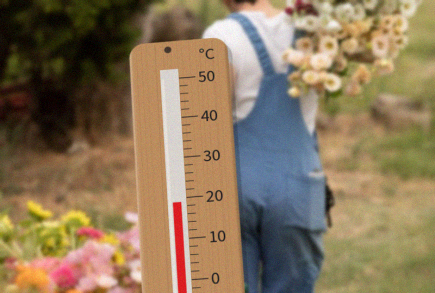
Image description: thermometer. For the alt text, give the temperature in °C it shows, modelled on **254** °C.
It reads **19** °C
